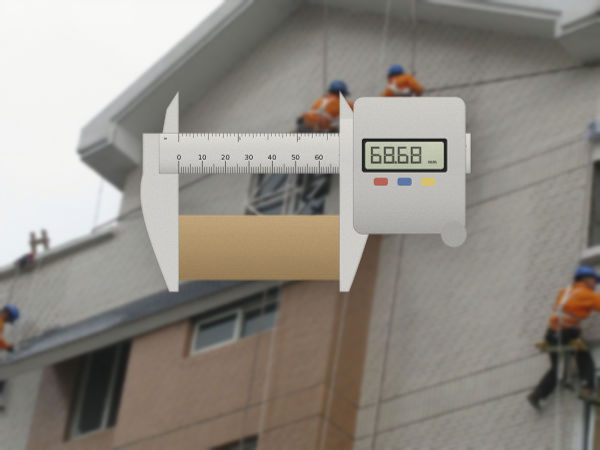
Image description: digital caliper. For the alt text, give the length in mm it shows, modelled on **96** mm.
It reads **68.68** mm
